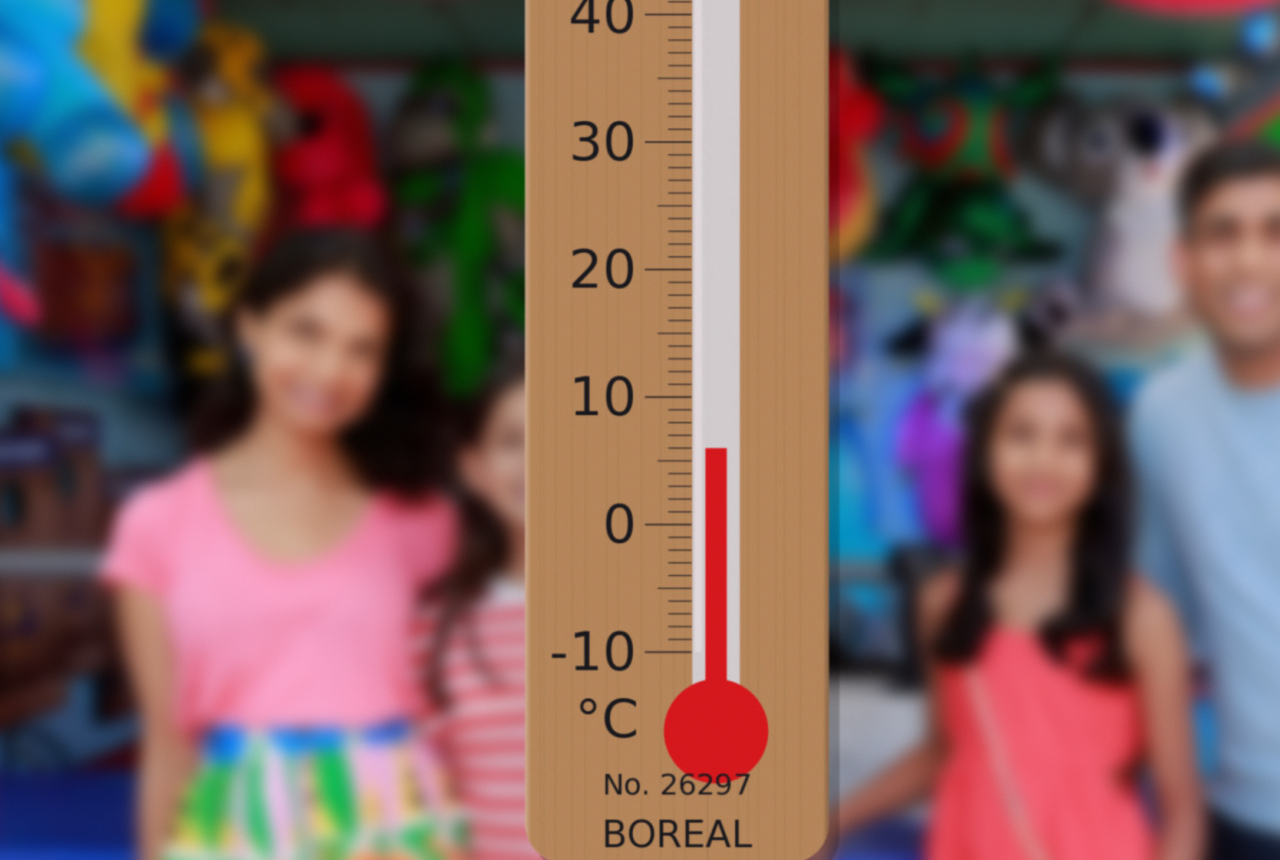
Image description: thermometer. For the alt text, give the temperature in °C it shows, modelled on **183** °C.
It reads **6** °C
